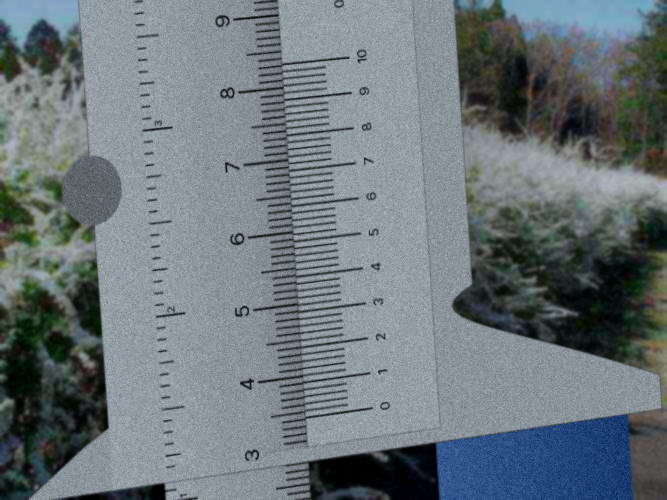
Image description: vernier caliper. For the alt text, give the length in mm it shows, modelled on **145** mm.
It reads **34.2** mm
